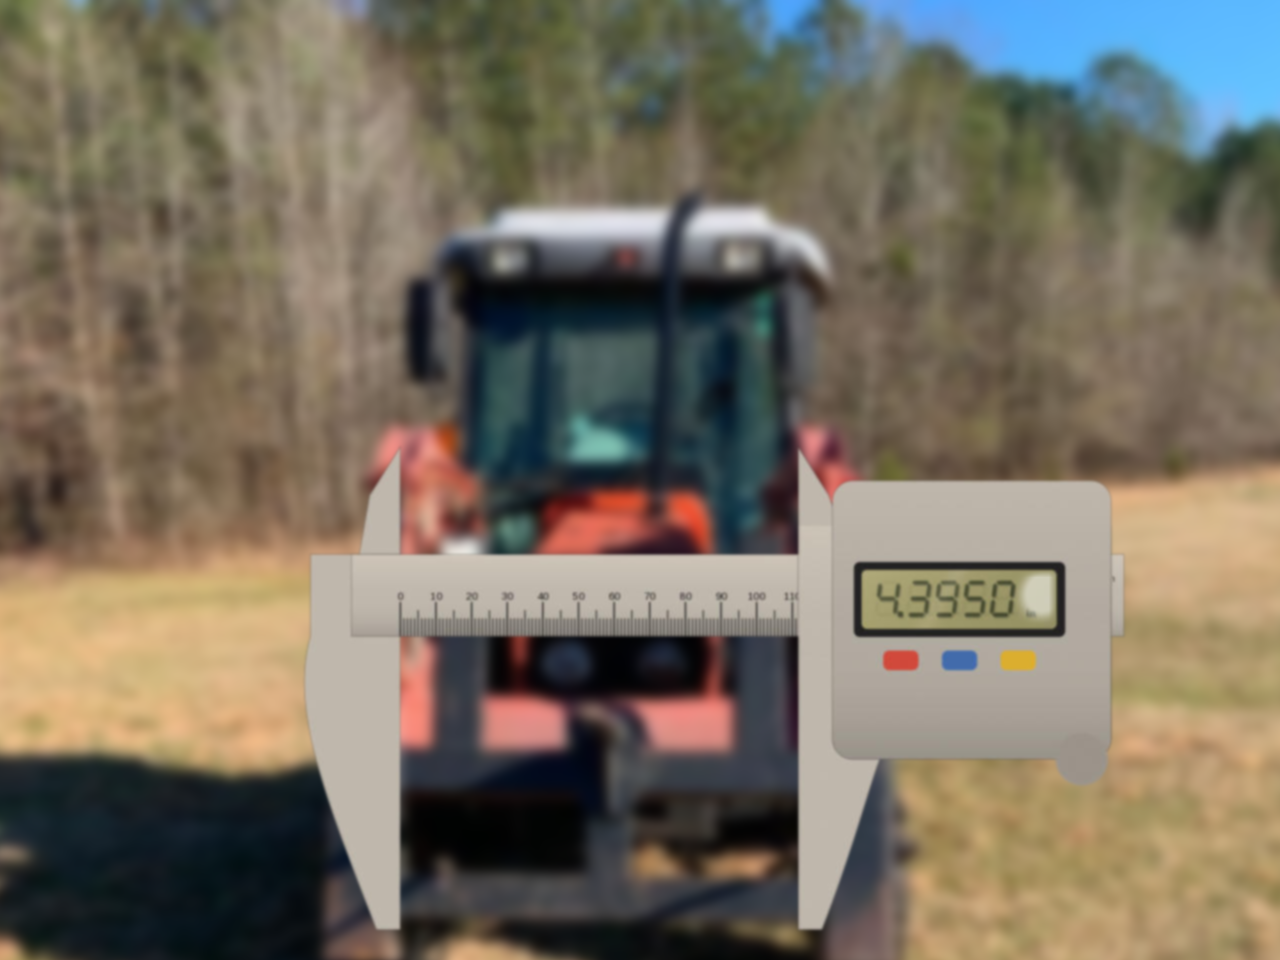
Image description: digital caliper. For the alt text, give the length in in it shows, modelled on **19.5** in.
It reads **4.3950** in
